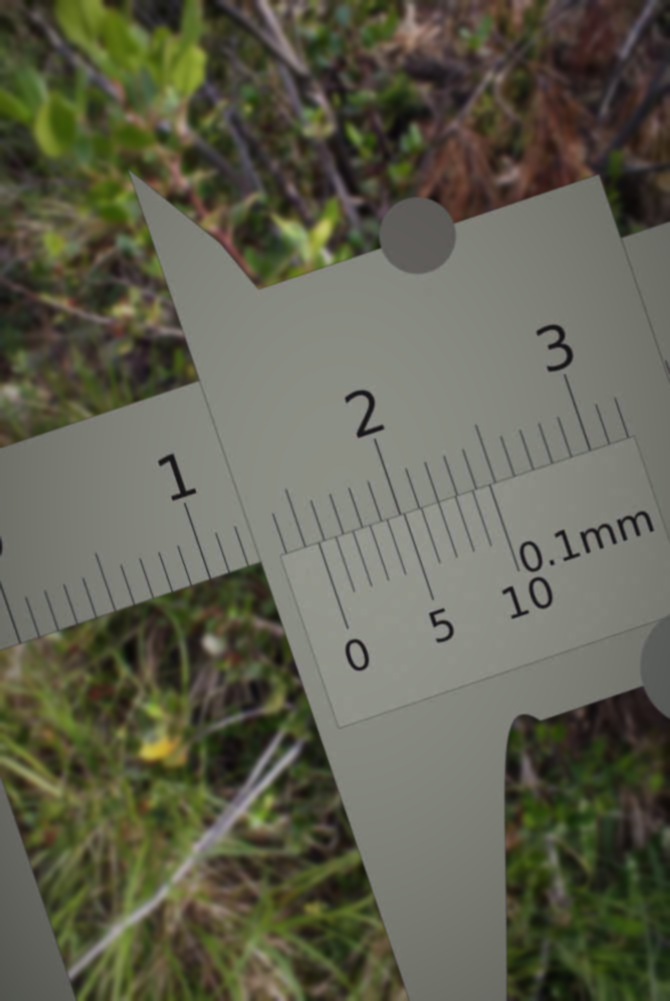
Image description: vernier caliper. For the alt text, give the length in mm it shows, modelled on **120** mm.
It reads **15.7** mm
